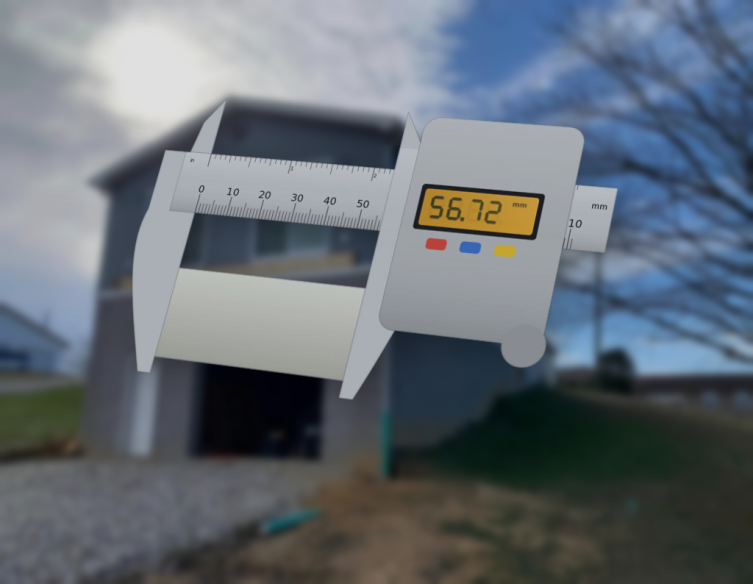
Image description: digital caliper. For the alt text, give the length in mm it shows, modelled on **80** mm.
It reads **56.72** mm
